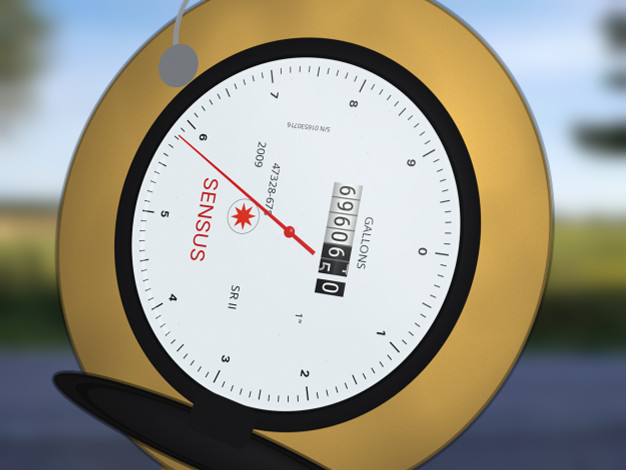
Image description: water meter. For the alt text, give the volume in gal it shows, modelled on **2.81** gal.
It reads **6960645.8** gal
